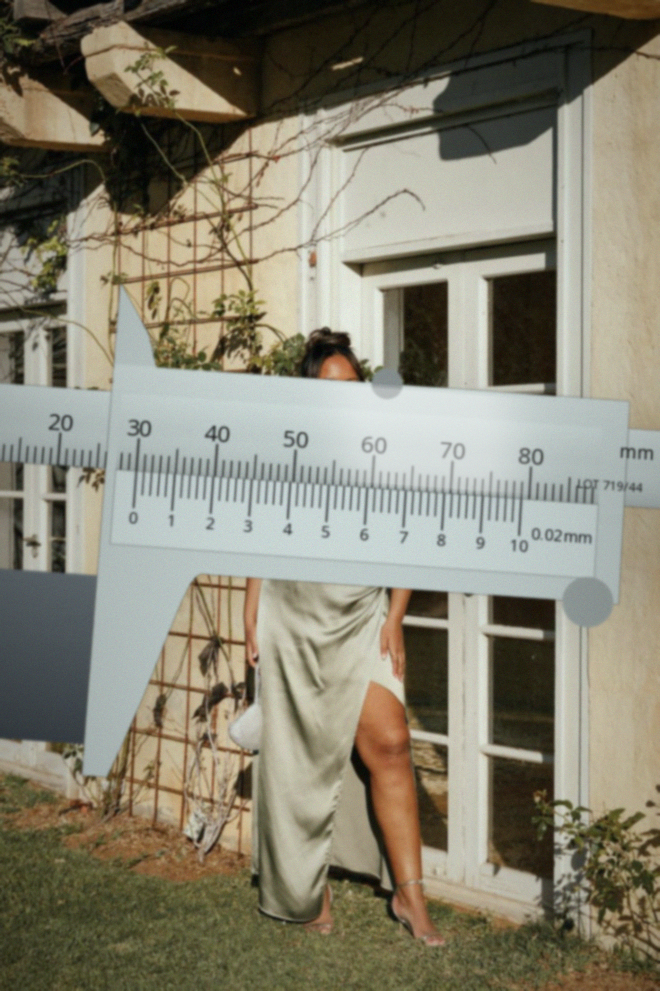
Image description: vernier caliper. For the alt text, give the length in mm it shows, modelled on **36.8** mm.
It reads **30.0** mm
